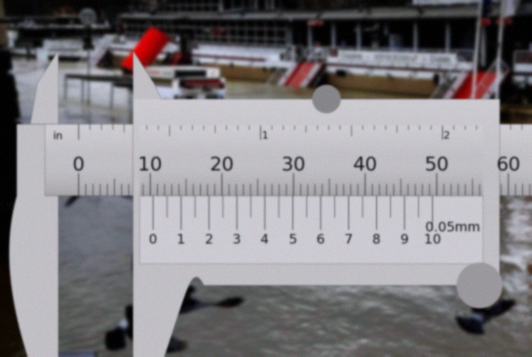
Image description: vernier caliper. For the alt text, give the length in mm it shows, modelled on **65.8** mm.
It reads **10.4** mm
